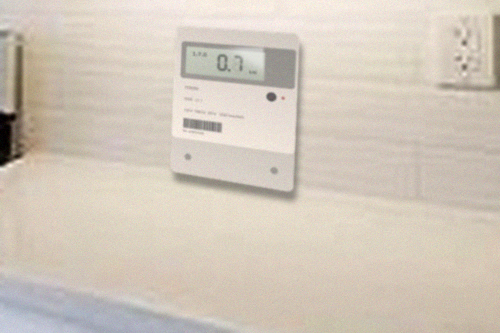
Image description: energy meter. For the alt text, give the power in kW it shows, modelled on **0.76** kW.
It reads **0.7** kW
